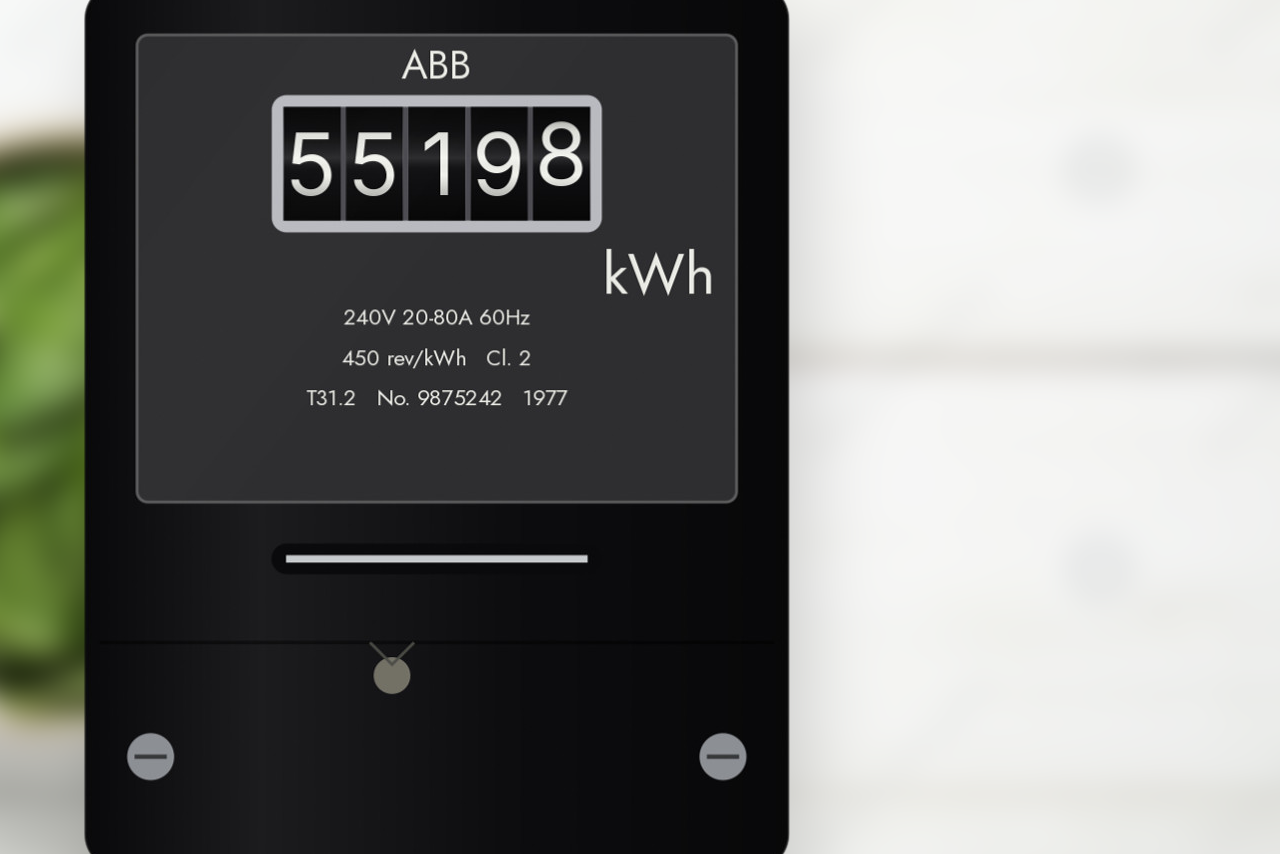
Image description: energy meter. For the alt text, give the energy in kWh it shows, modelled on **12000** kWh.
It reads **55198** kWh
